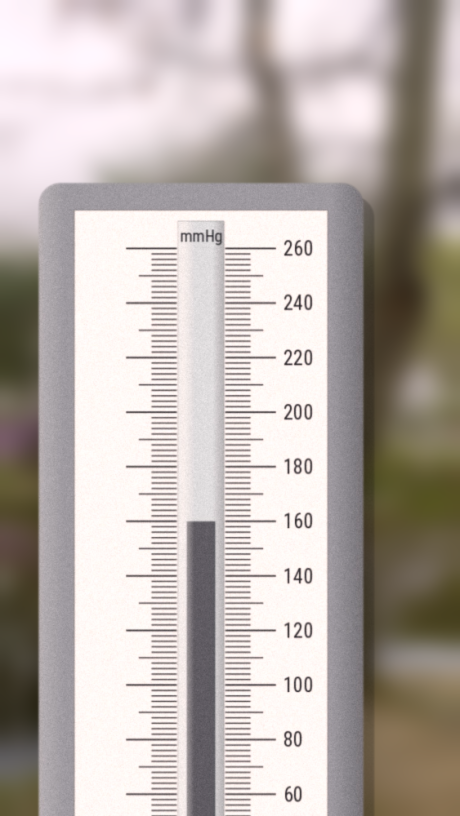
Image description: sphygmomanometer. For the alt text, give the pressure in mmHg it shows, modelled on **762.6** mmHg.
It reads **160** mmHg
